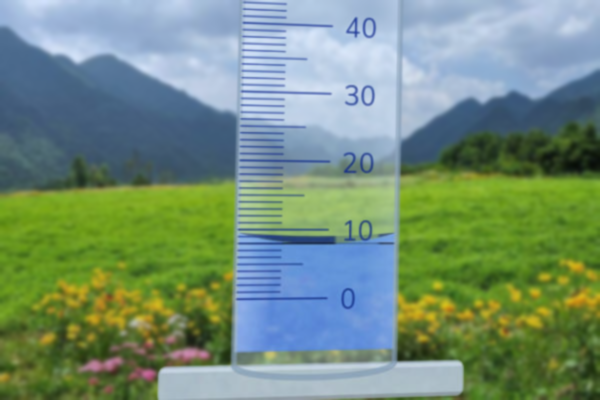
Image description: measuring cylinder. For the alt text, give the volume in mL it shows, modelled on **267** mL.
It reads **8** mL
